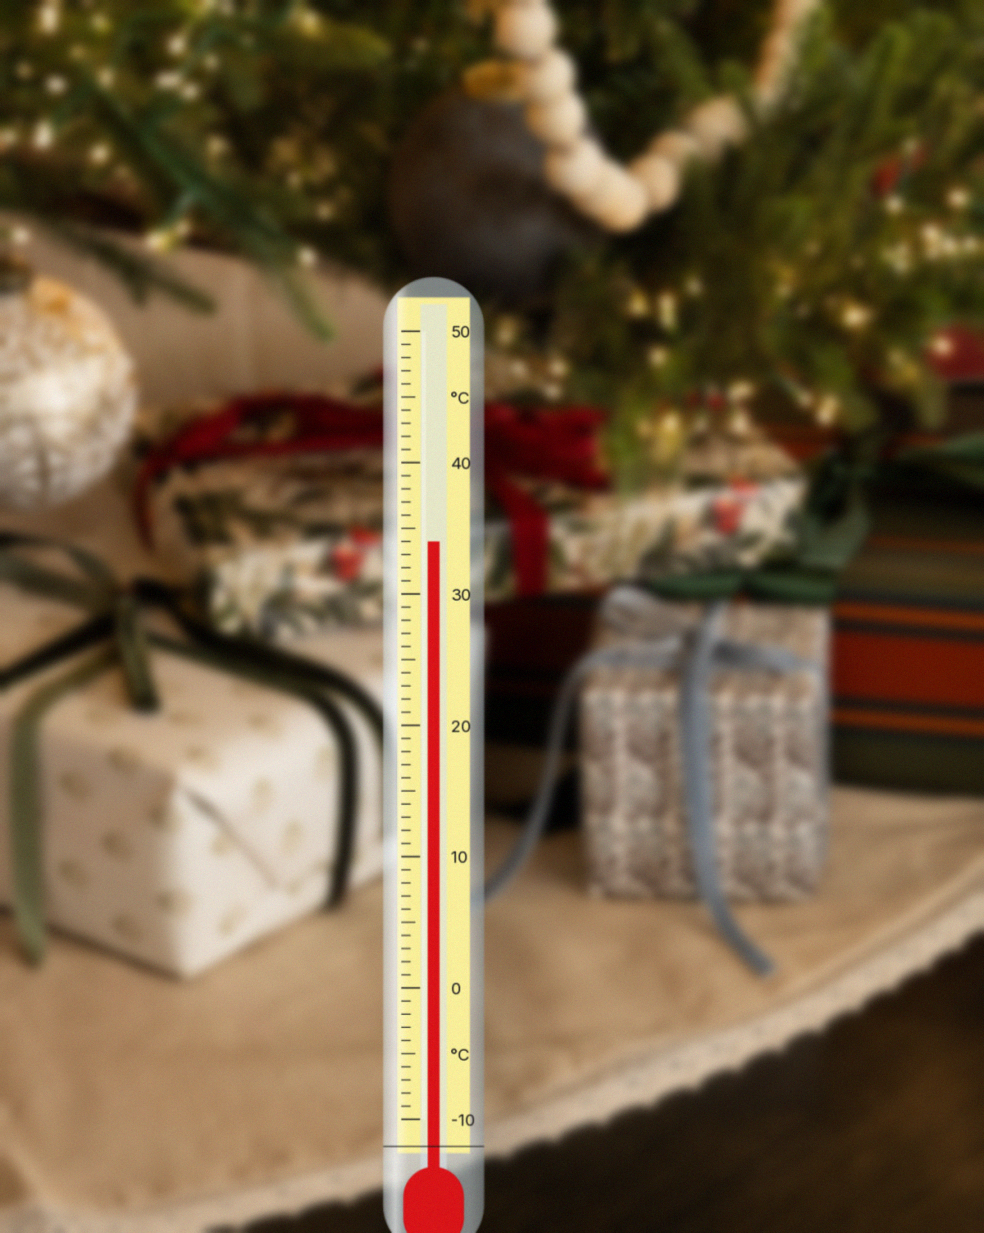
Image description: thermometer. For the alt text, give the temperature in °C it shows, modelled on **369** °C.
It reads **34** °C
